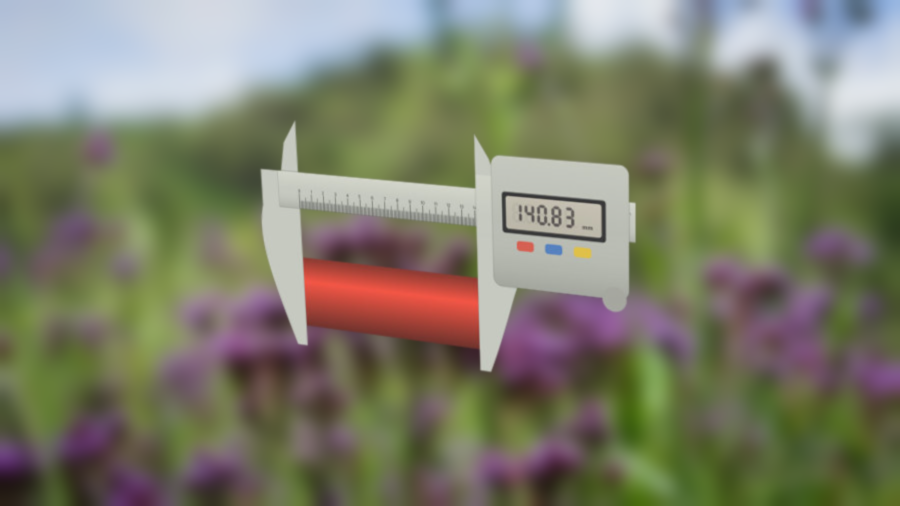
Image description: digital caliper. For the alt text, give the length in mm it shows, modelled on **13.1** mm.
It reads **140.83** mm
